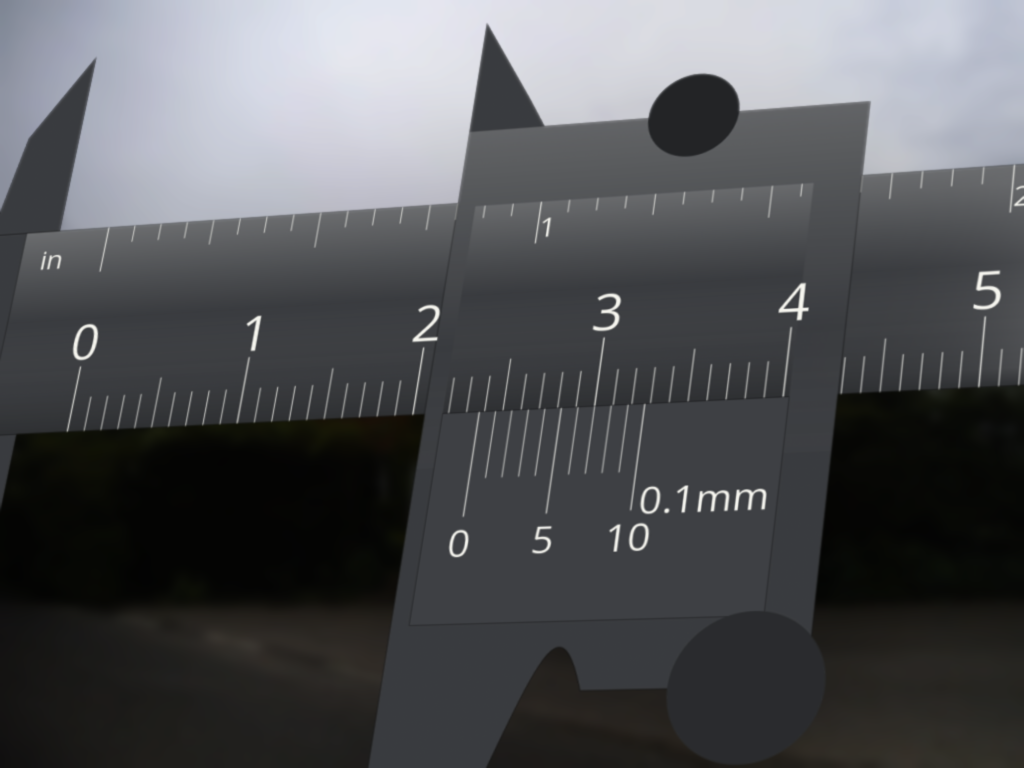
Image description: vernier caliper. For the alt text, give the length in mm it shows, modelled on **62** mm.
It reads **23.7** mm
